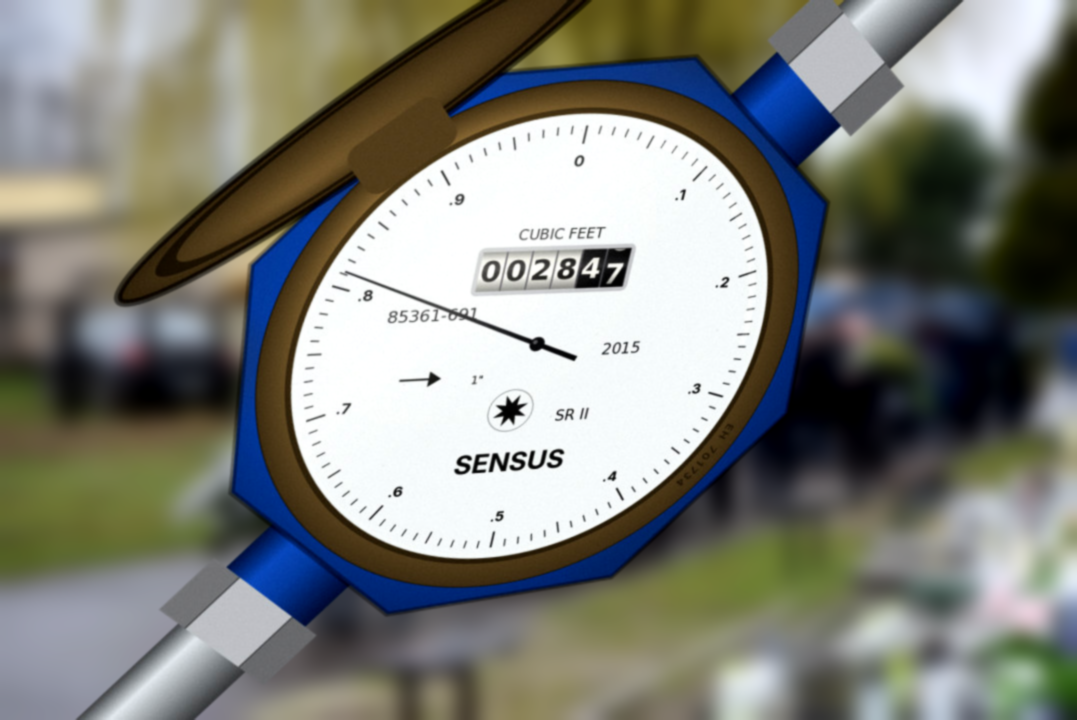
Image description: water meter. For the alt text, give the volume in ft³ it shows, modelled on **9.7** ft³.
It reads **2846.81** ft³
